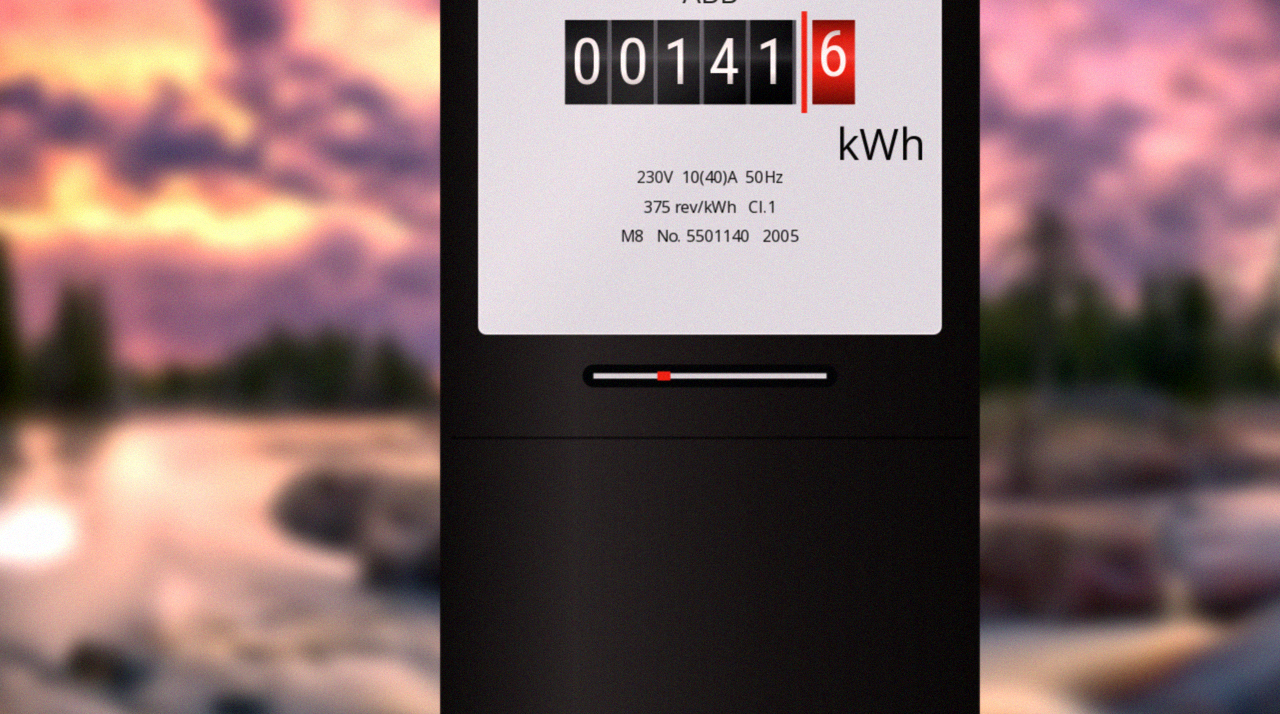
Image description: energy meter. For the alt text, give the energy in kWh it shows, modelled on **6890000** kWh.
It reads **141.6** kWh
